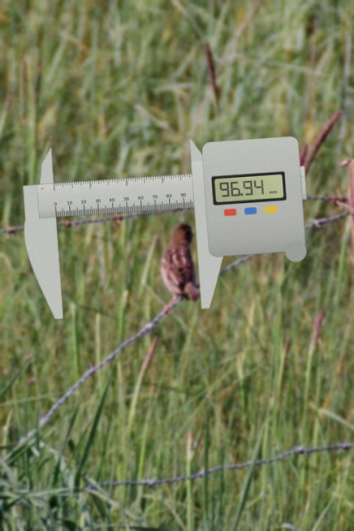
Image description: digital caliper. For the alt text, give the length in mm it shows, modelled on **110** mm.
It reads **96.94** mm
